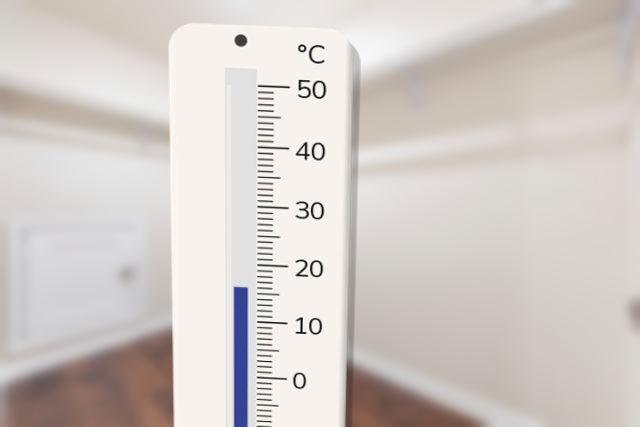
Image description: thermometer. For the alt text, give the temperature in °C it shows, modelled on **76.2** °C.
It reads **16** °C
